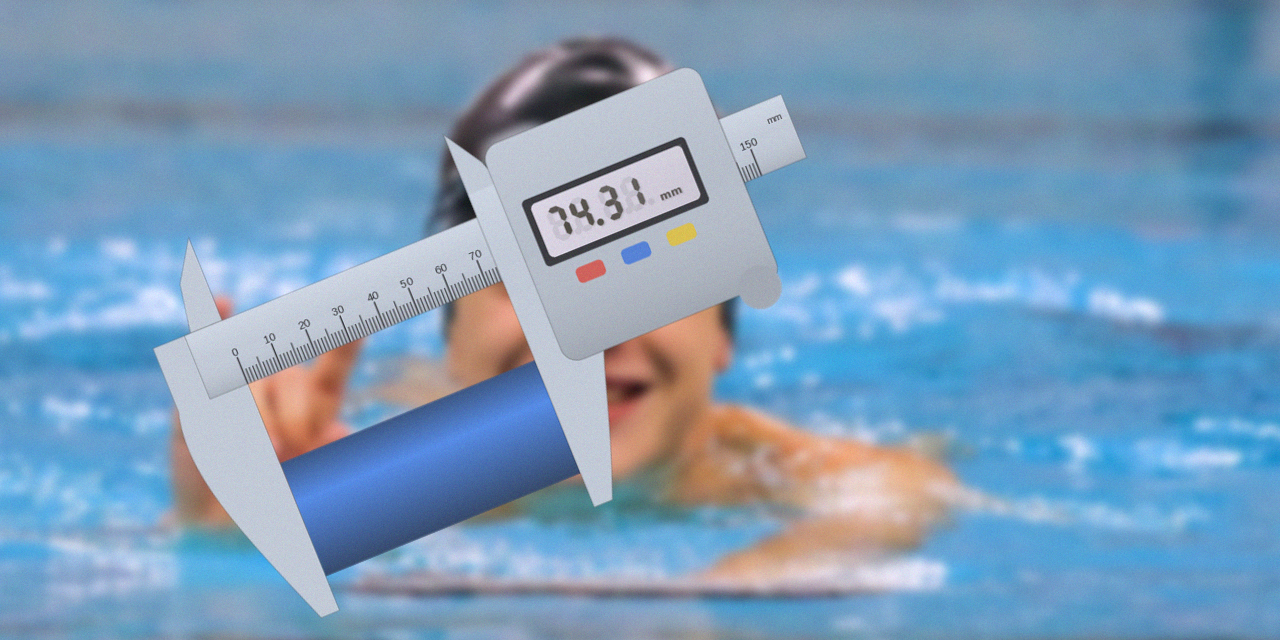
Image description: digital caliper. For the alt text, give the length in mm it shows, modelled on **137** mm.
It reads **74.31** mm
